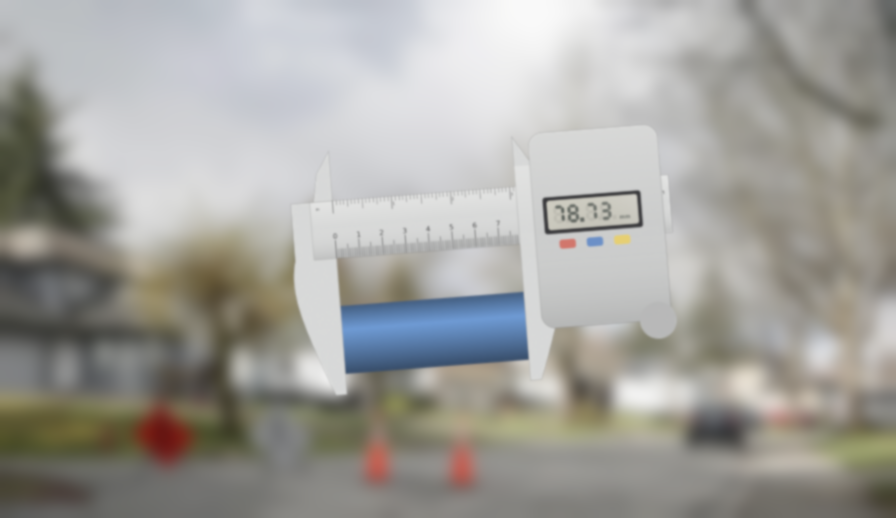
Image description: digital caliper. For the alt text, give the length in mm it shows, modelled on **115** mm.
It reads **78.73** mm
